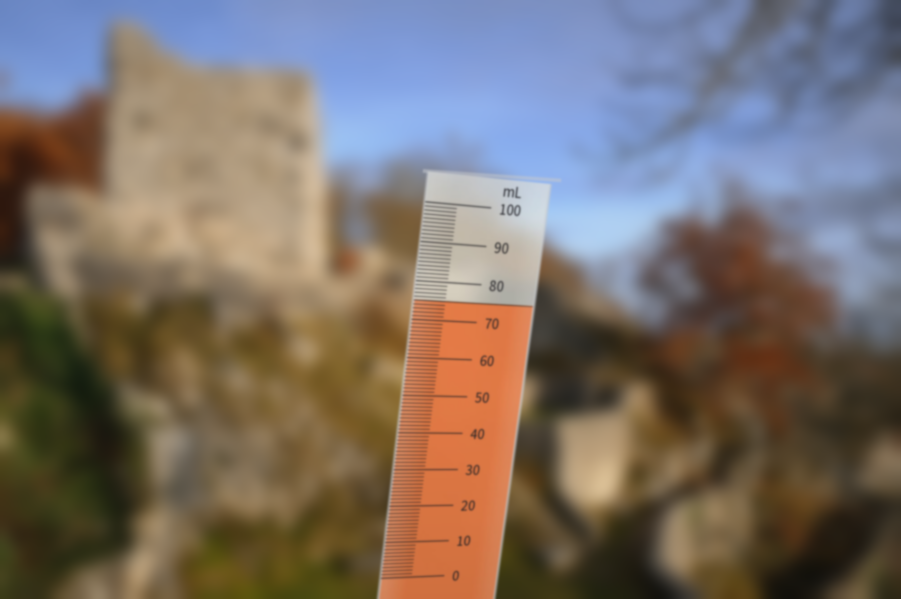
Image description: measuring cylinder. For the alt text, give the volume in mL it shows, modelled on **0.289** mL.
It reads **75** mL
